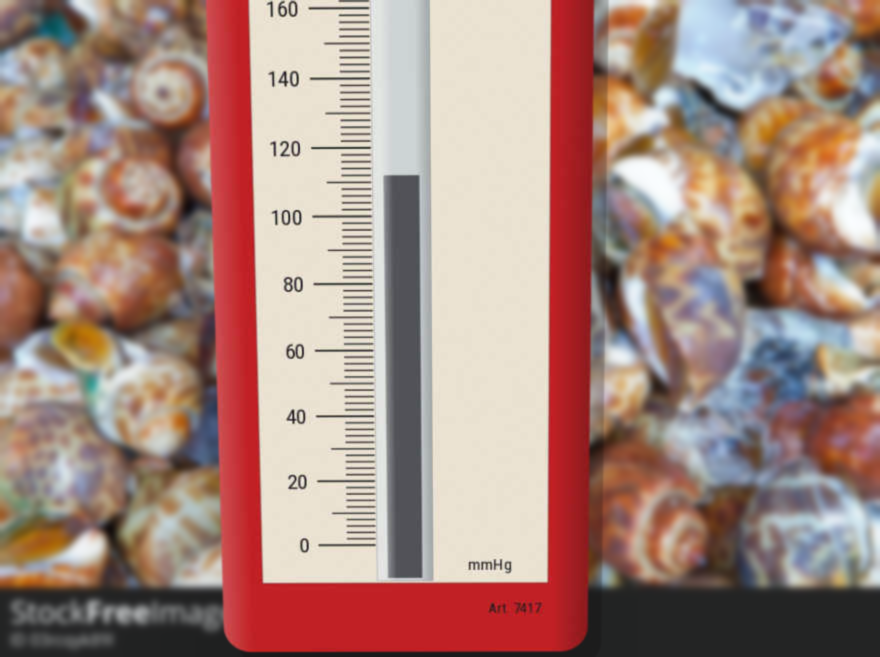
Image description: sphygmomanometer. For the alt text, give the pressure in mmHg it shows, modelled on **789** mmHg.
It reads **112** mmHg
